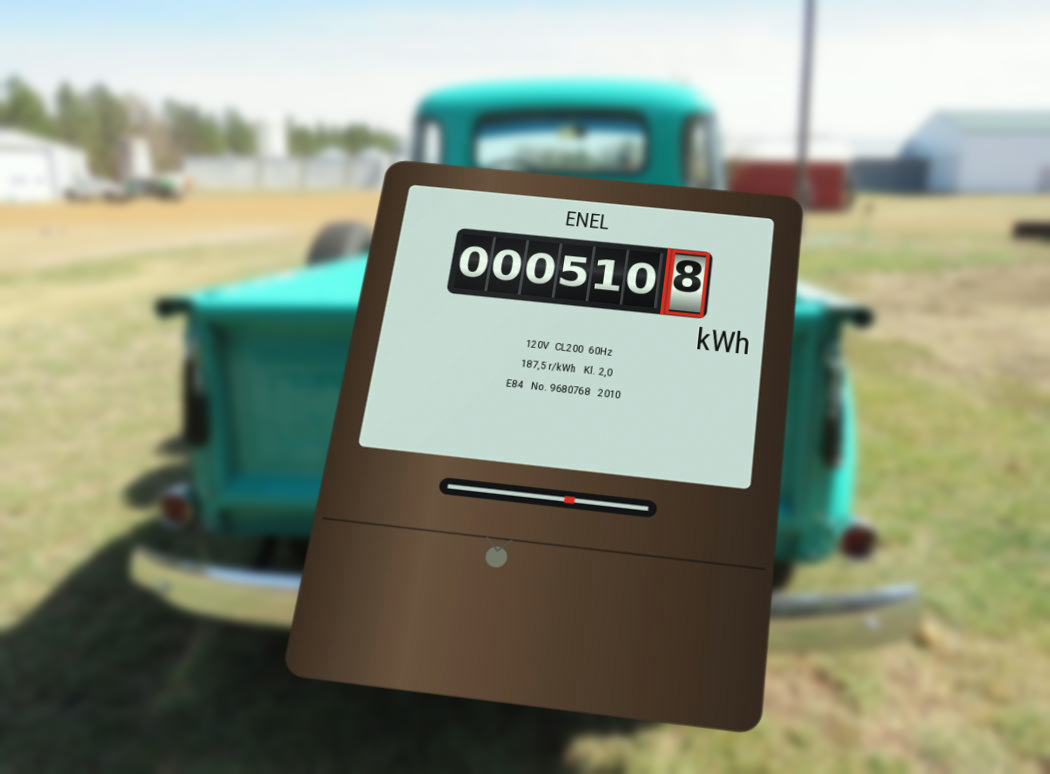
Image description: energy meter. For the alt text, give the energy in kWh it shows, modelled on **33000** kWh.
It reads **510.8** kWh
